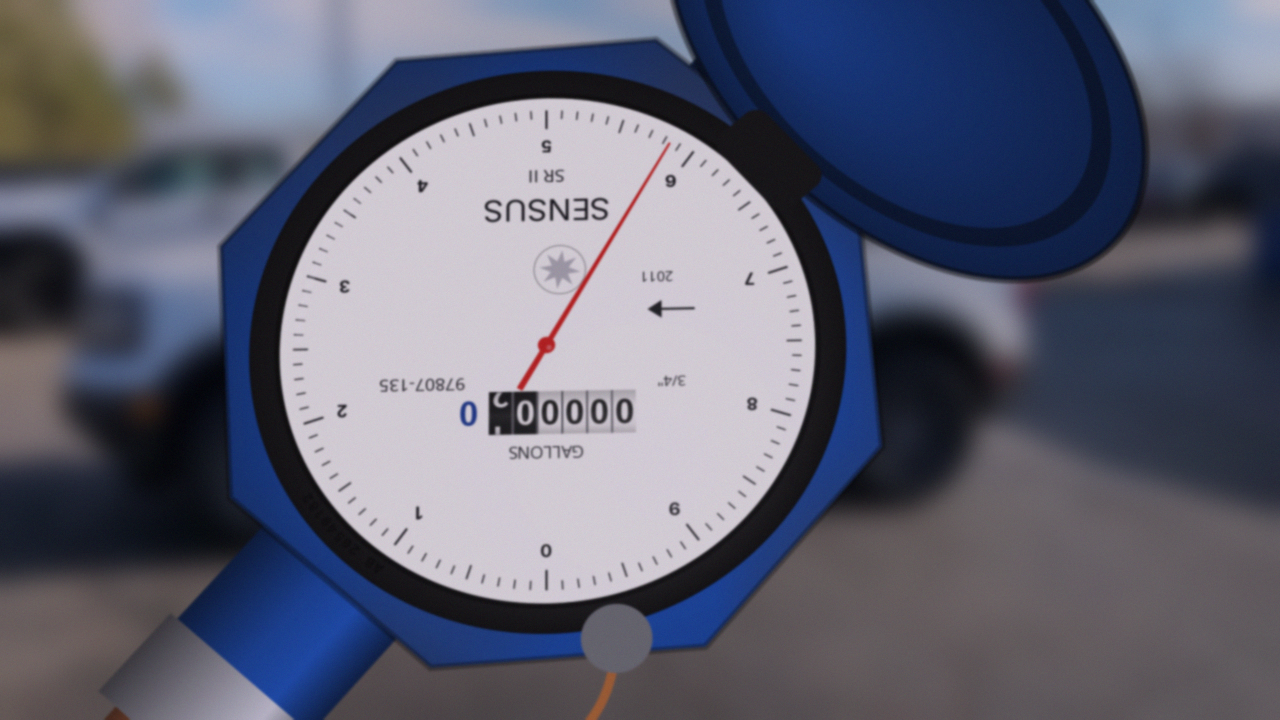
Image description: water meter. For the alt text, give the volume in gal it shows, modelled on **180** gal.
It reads **15.8** gal
